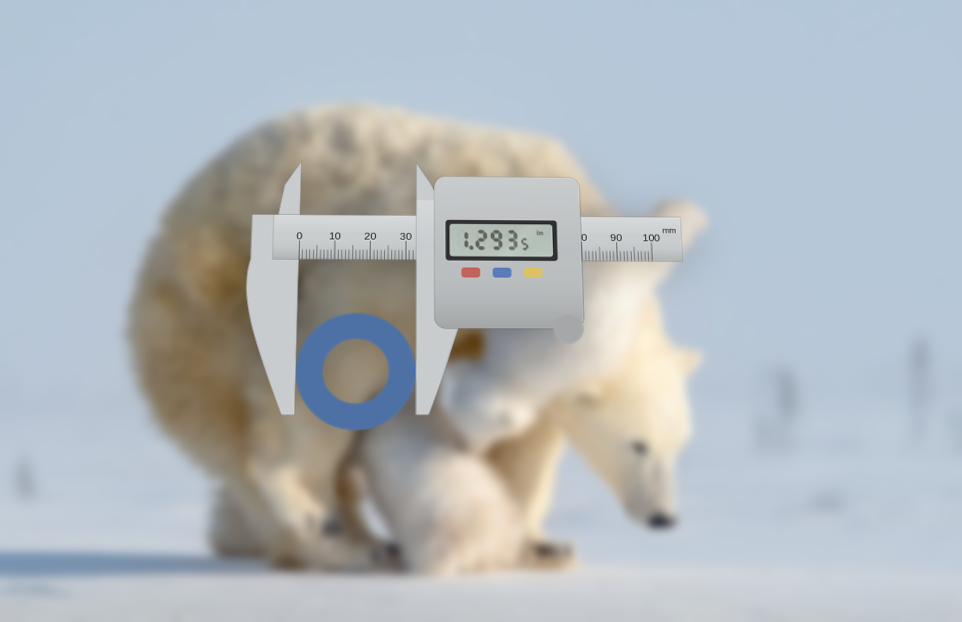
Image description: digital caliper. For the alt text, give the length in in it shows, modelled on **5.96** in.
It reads **1.2935** in
